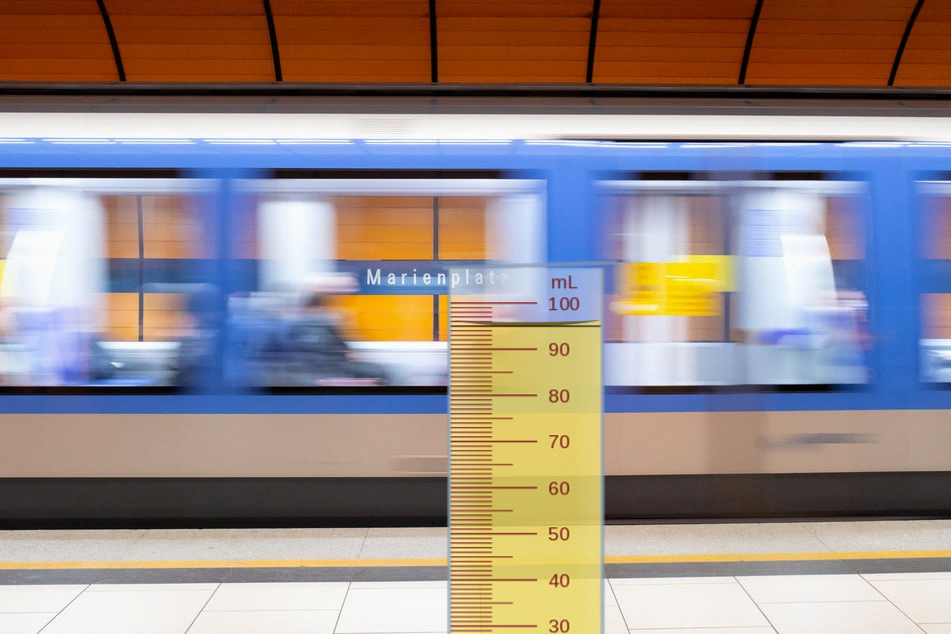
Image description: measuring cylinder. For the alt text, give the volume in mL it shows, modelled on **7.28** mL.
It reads **95** mL
